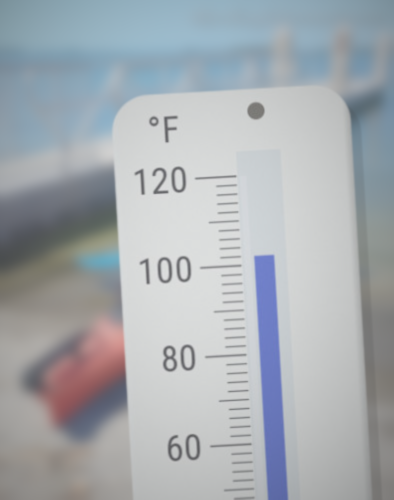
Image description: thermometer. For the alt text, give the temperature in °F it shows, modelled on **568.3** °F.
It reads **102** °F
